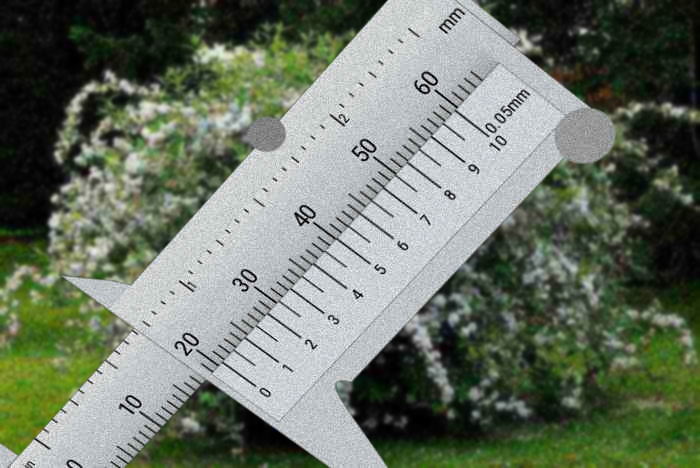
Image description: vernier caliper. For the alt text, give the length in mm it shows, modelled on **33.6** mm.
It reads **20.6** mm
